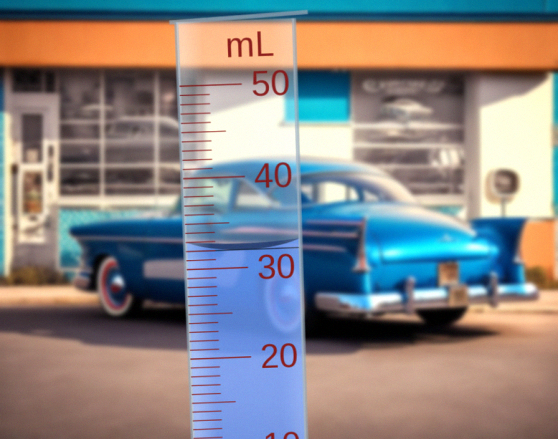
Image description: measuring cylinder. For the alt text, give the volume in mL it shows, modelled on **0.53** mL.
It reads **32** mL
